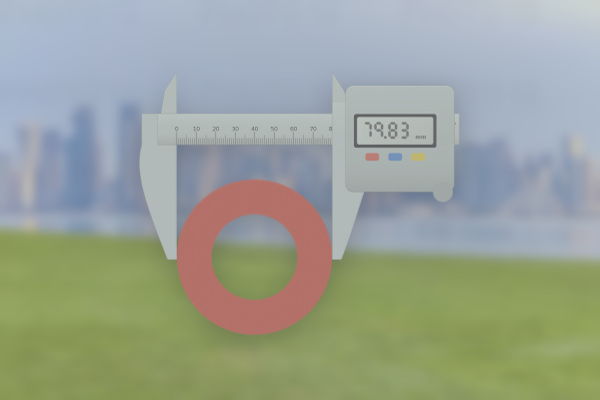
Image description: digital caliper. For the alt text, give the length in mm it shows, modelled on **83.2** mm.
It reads **79.83** mm
